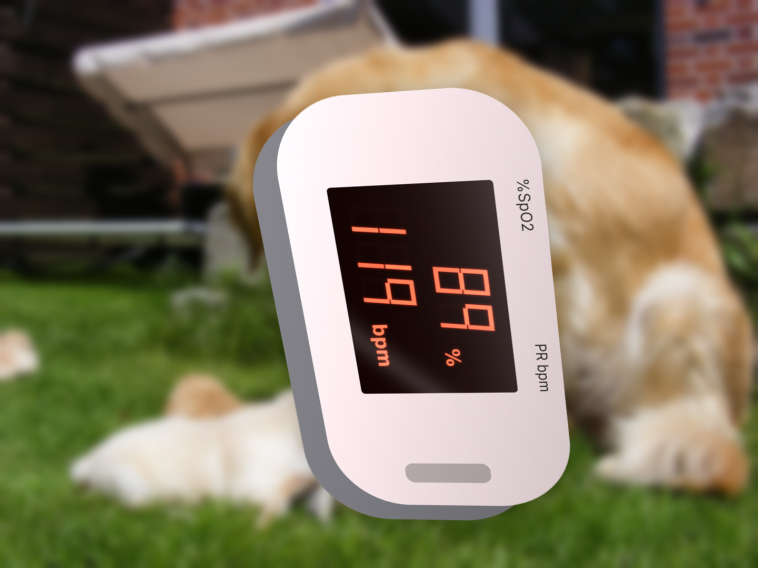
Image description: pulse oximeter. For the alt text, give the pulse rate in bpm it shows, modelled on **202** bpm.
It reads **119** bpm
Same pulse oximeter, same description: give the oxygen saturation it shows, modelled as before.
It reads **89** %
